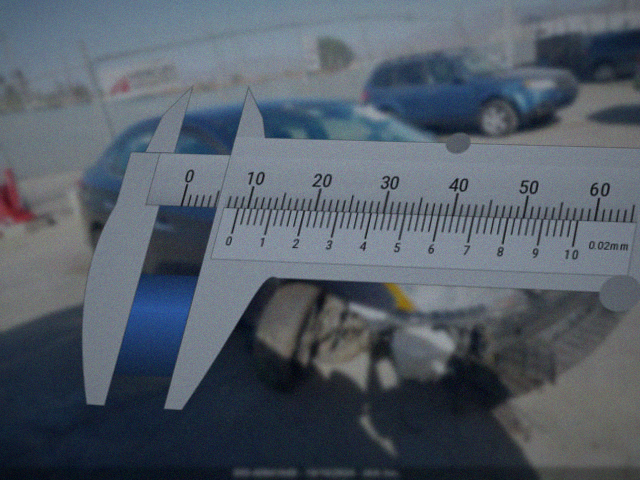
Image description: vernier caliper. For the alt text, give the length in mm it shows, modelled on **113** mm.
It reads **8.6** mm
